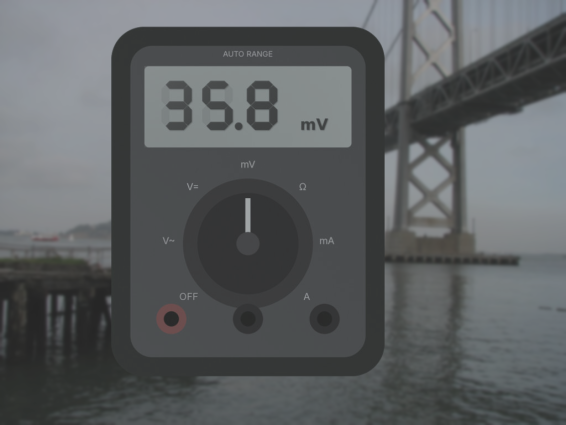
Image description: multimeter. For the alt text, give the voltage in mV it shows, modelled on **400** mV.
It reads **35.8** mV
